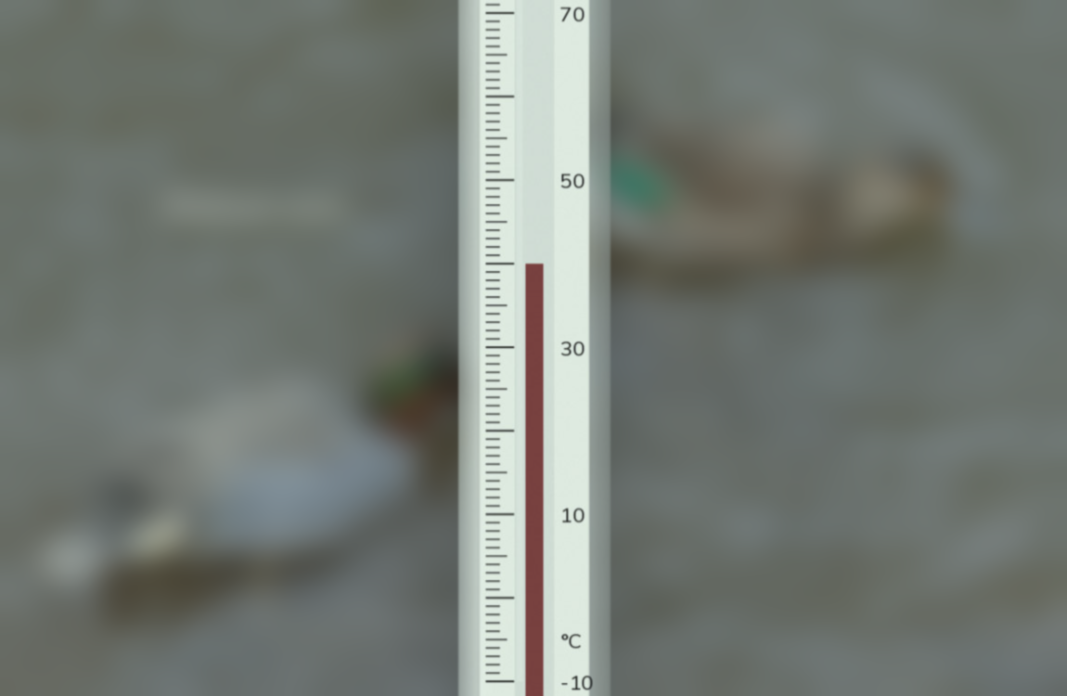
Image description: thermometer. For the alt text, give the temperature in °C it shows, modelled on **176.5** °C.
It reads **40** °C
